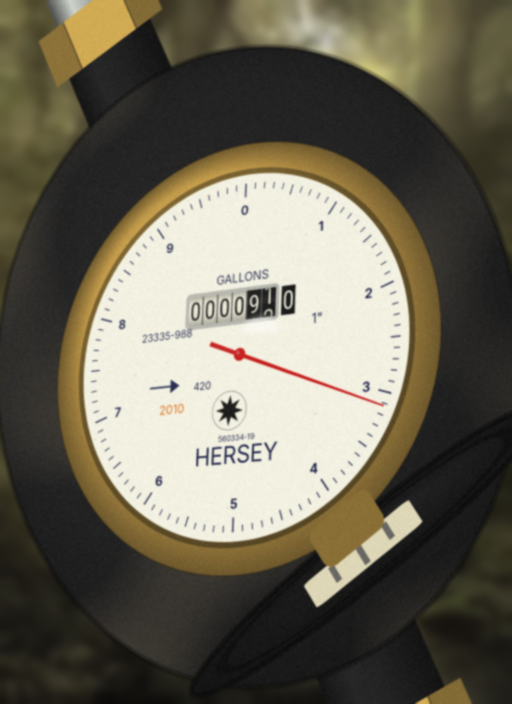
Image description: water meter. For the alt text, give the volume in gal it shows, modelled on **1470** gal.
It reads **913.1** gal
